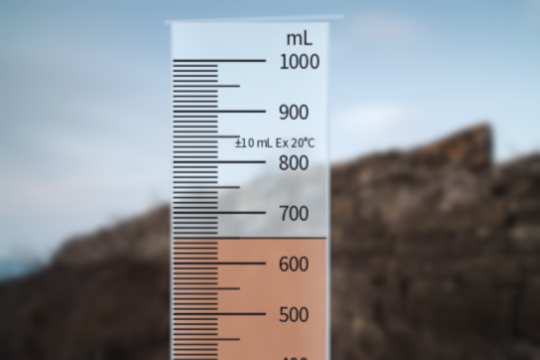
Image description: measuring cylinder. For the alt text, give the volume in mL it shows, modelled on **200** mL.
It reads **650** mL
